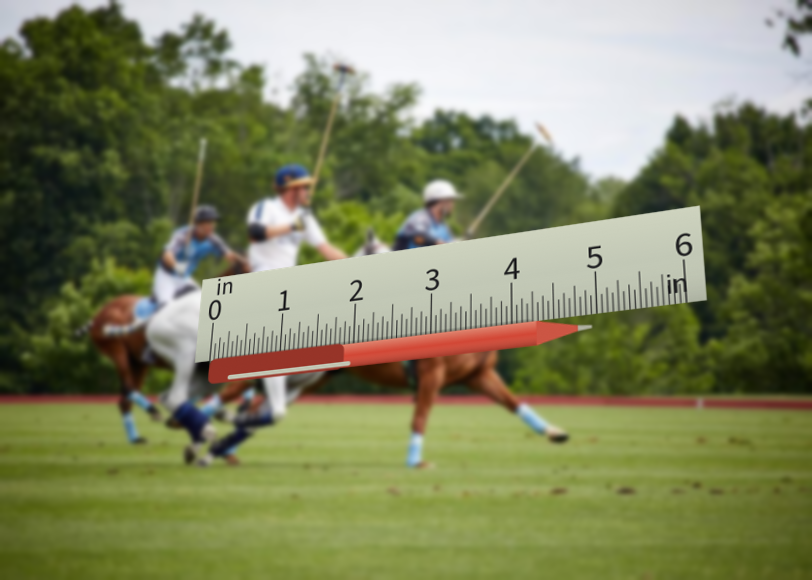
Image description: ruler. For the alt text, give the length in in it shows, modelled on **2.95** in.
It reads **4.9375** in
